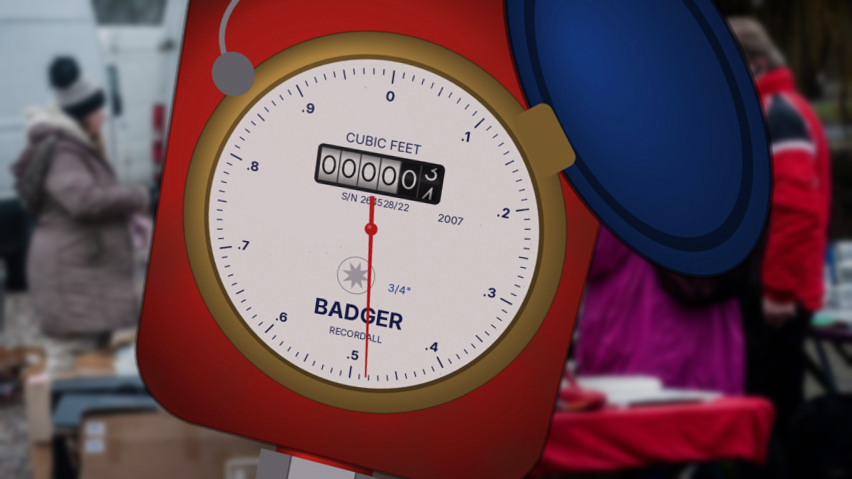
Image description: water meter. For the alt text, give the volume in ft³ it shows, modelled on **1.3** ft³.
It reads **3.48** ft³
